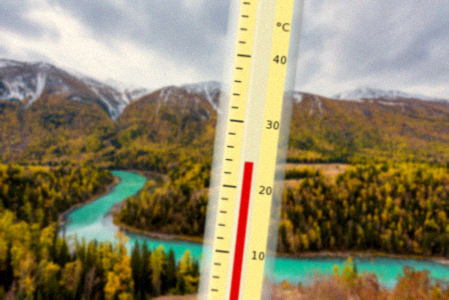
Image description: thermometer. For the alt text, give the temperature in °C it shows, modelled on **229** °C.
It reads **24** °C
